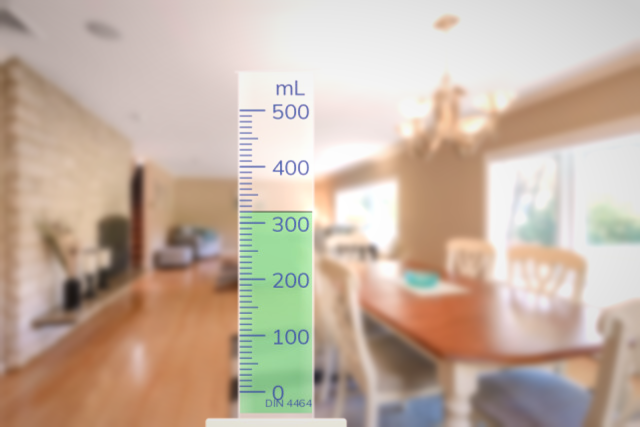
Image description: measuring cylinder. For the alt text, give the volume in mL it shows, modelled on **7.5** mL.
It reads **320** mL
